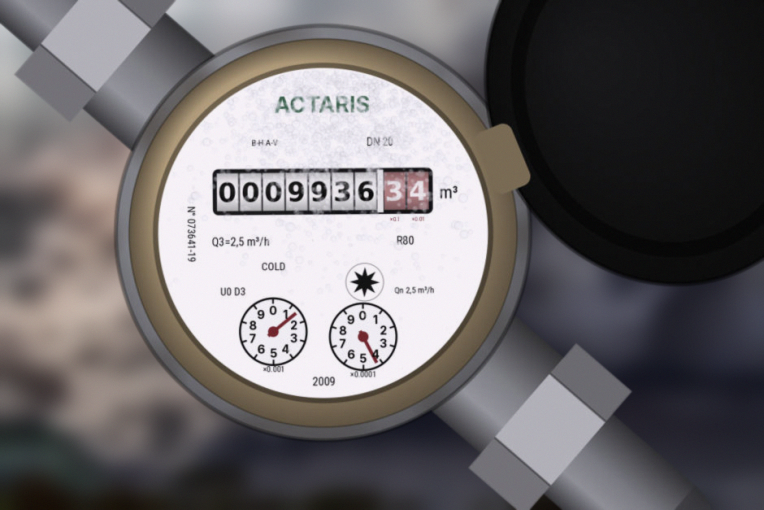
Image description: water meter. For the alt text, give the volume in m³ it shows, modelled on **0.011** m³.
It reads **9936.3414** m³
